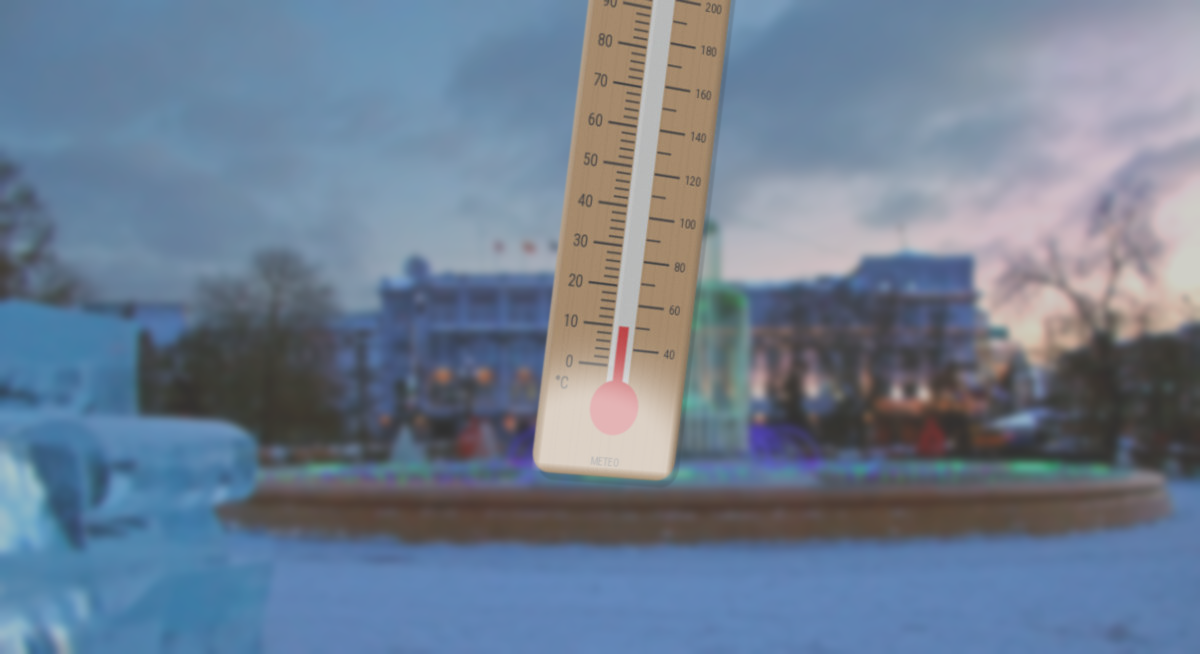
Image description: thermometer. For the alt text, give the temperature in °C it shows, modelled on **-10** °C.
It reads **10** °C
